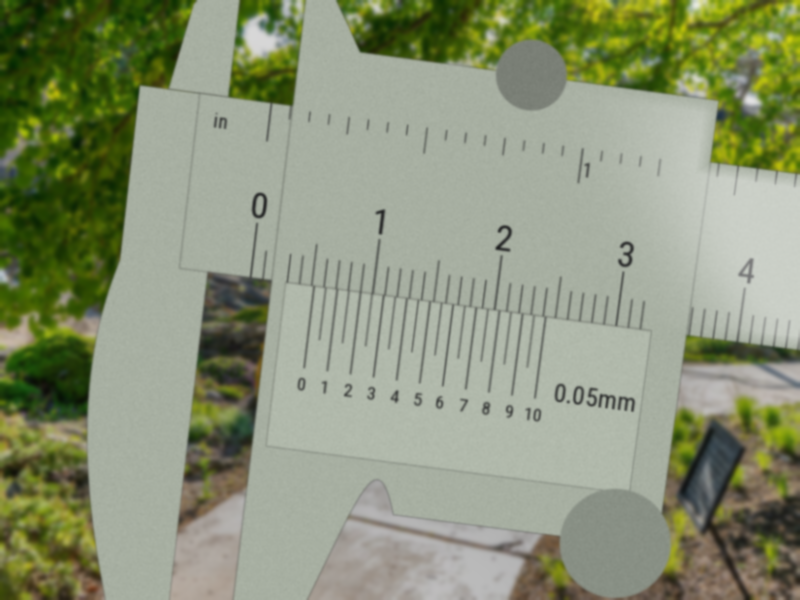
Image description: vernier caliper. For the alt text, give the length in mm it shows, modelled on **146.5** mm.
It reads **5.2** mm
